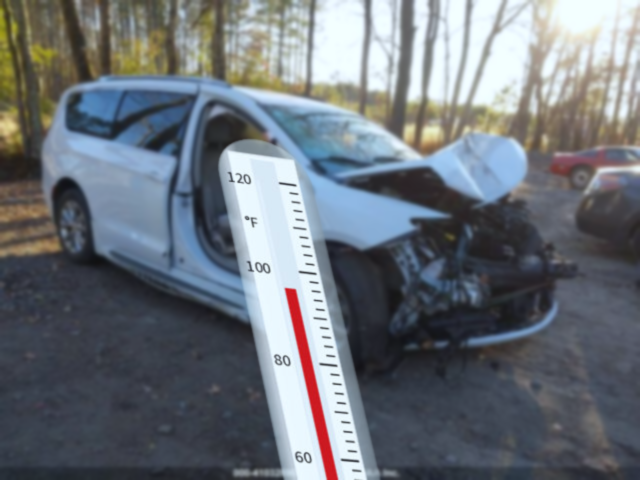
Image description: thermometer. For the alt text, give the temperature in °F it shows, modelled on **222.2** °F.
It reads **96** °F
